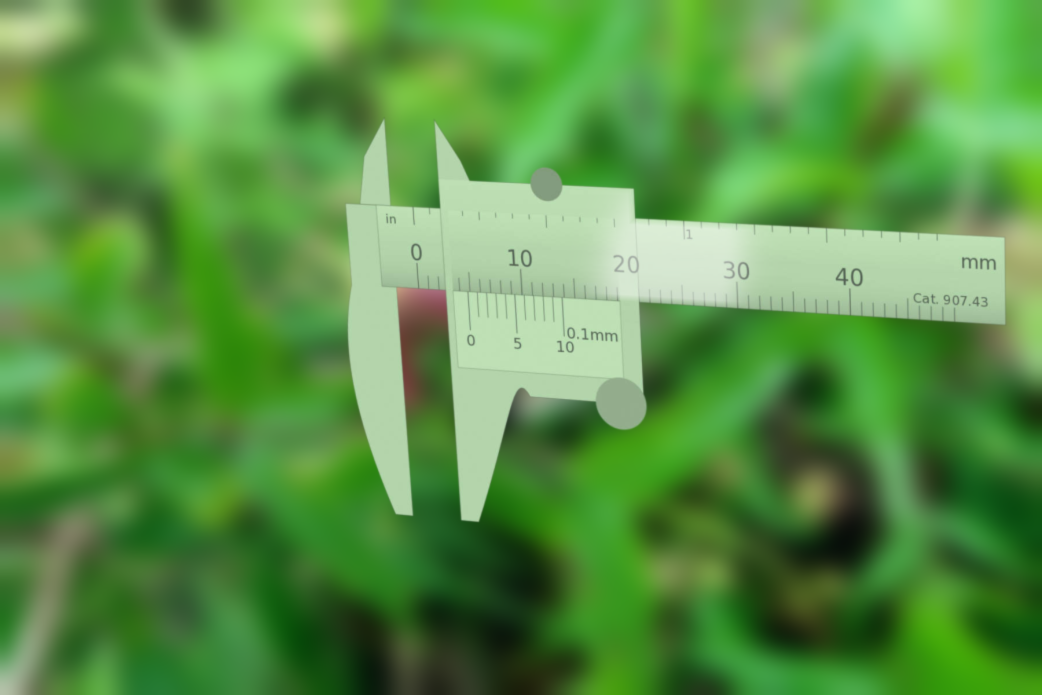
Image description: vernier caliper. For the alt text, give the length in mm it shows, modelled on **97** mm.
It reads **4.8** mm
